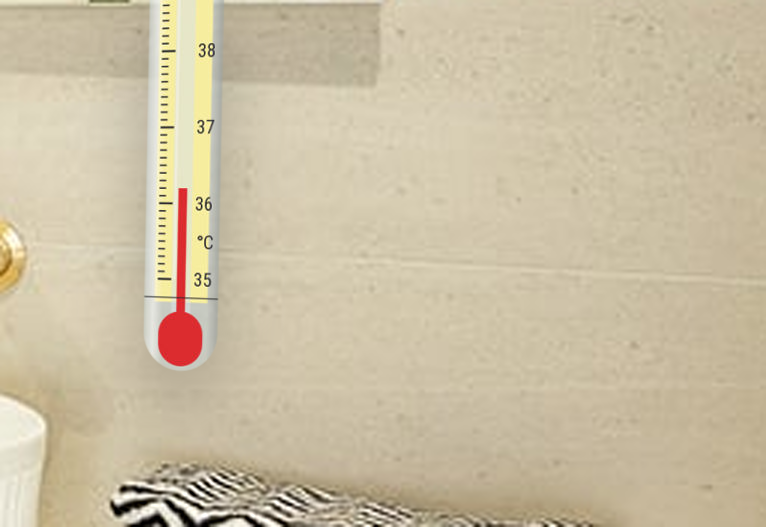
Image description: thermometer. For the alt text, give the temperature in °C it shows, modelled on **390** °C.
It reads **36.2** °C
